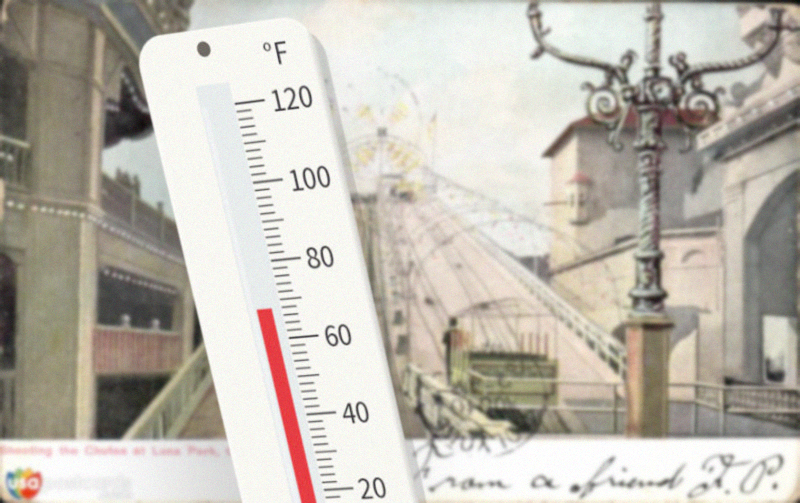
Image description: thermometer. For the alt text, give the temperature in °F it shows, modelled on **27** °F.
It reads **68** °F
